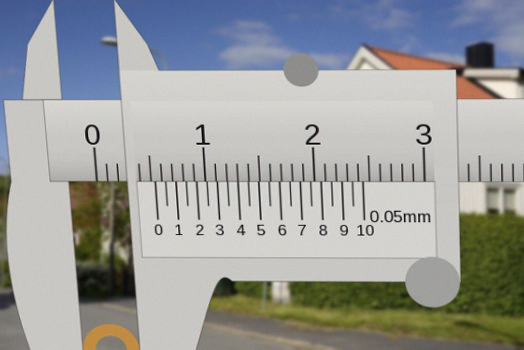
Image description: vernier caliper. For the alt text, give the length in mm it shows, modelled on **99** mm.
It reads **5.4** mm
